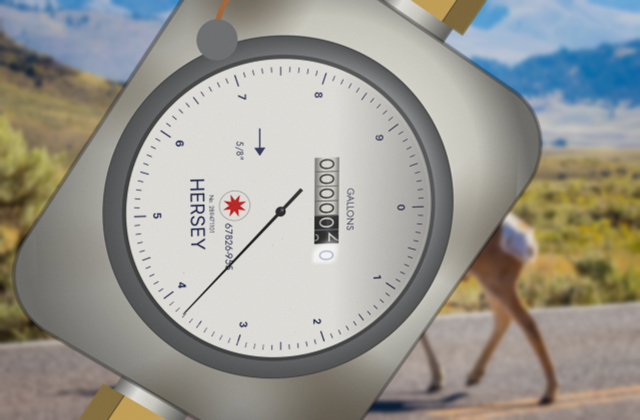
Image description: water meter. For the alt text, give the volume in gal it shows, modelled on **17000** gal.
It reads **23.7** gal
